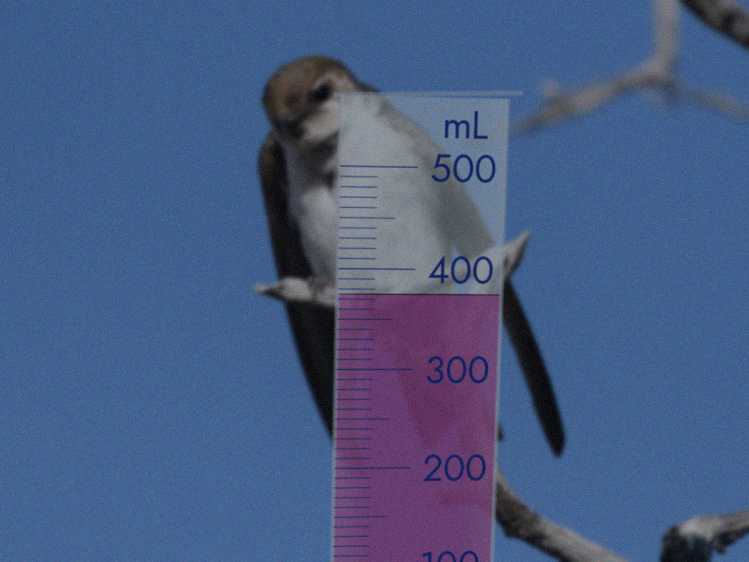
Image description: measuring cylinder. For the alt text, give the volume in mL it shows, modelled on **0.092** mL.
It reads **375** mL
